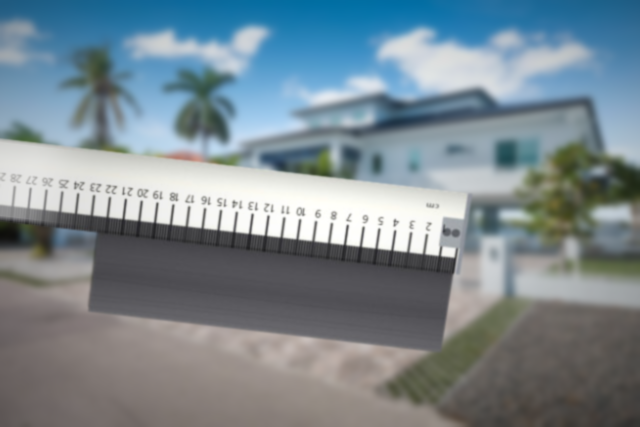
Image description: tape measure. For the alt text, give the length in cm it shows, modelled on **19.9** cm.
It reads **22.5** cm
